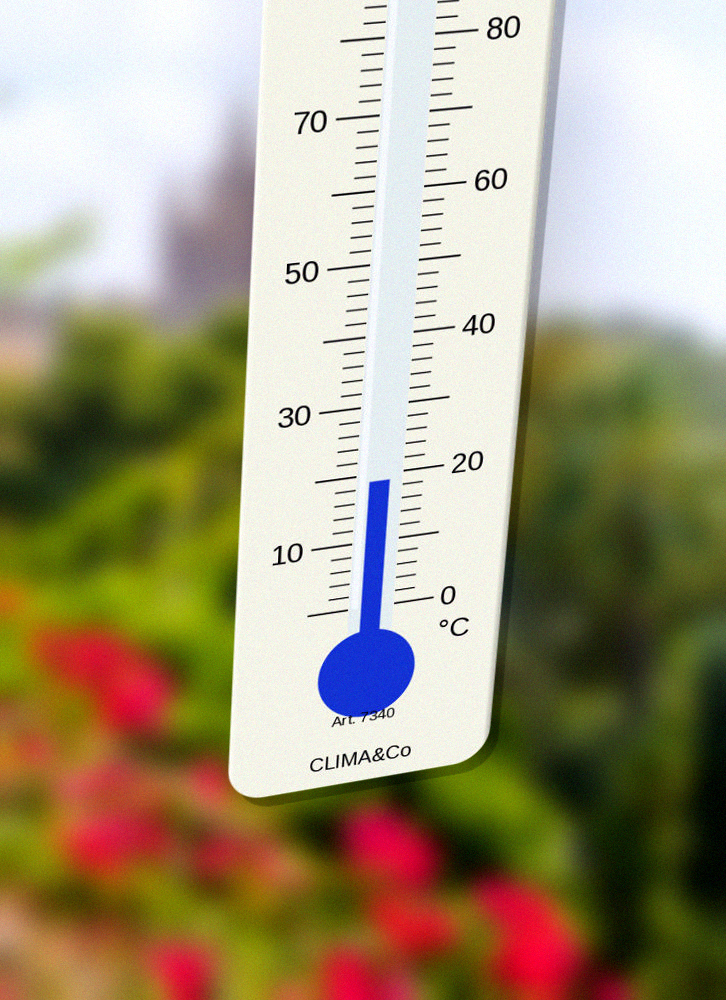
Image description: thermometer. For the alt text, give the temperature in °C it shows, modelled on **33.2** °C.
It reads **19** °C
